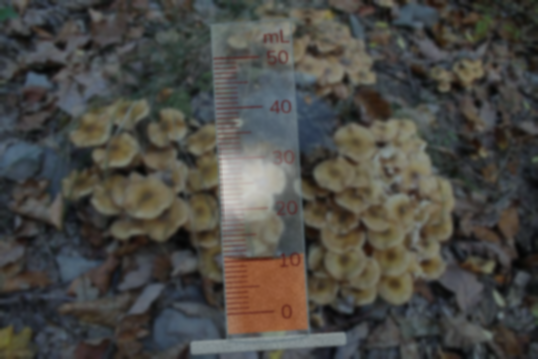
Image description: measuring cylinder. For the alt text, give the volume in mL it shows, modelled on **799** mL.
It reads **10** mL
